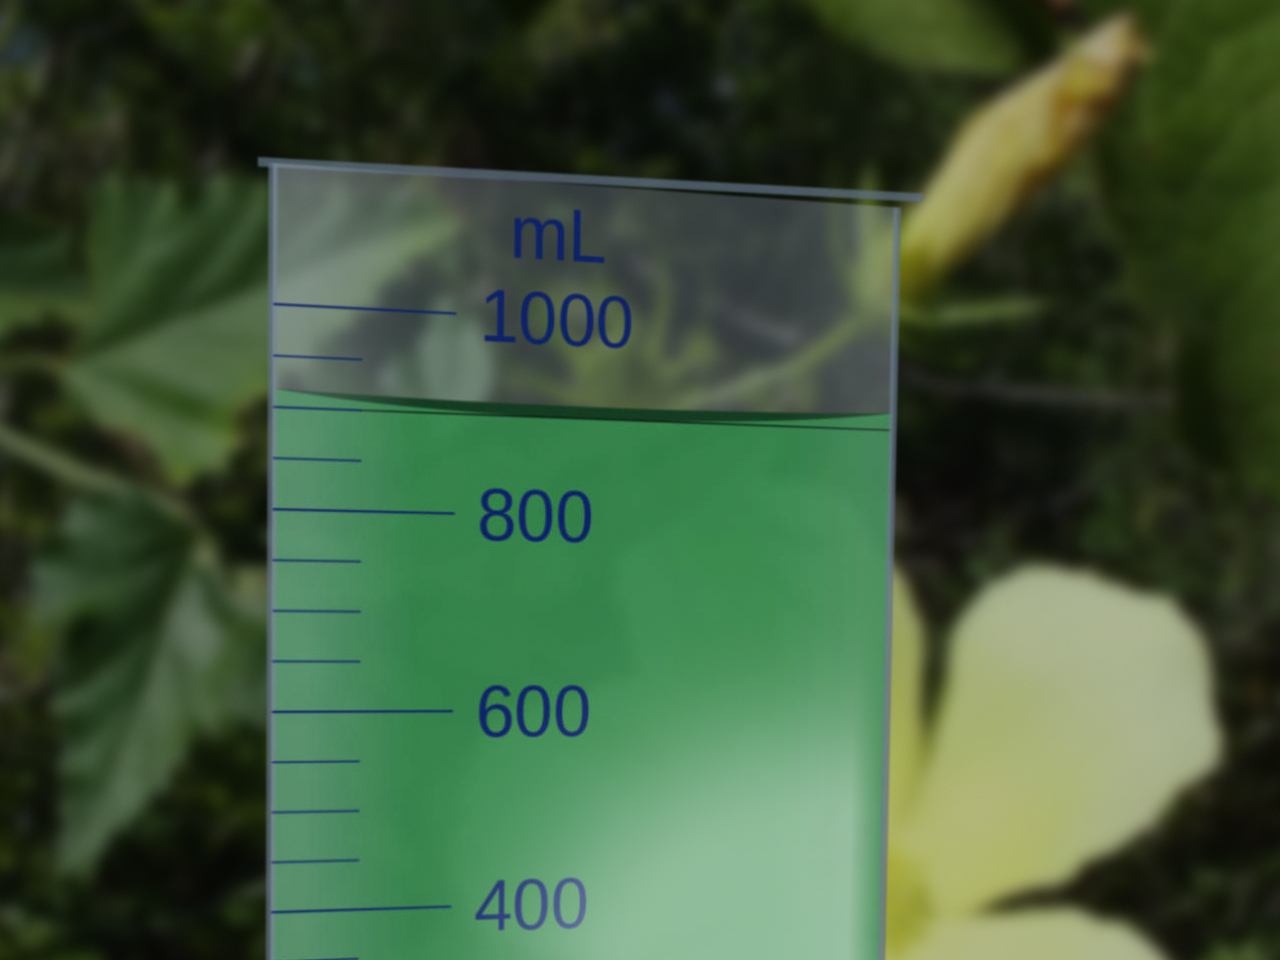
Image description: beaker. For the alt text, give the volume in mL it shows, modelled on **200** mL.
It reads **900** mL
